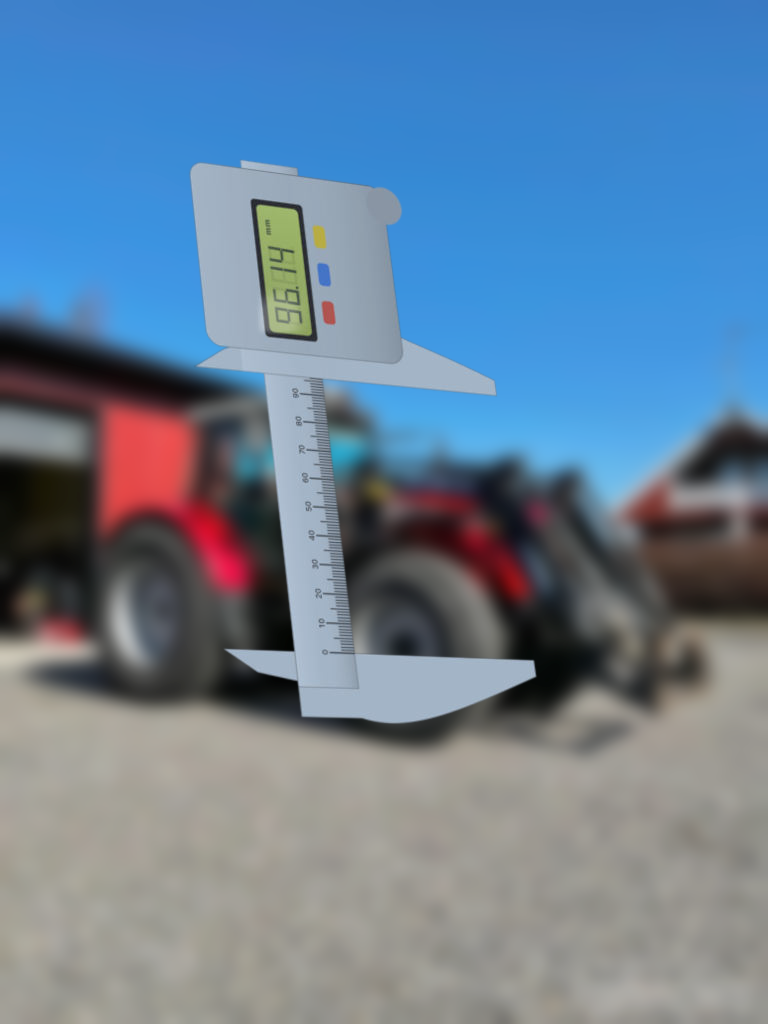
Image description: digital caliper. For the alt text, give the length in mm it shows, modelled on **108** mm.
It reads **96.14** mm
